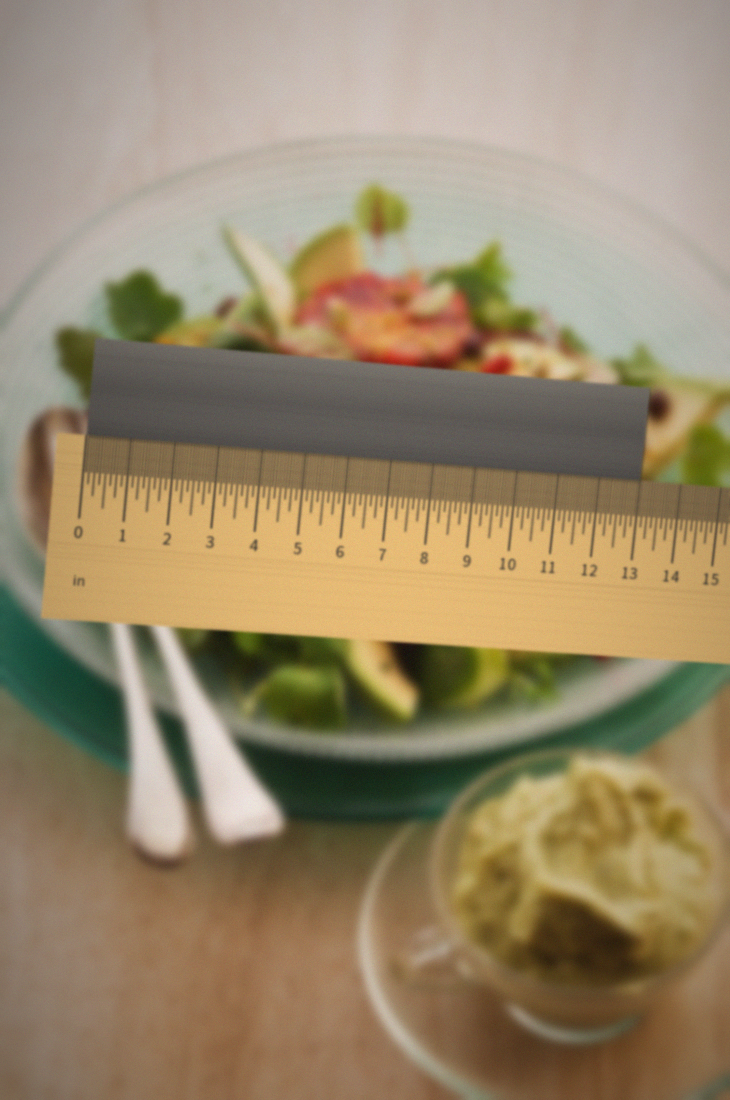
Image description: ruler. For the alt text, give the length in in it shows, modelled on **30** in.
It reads **13** in
